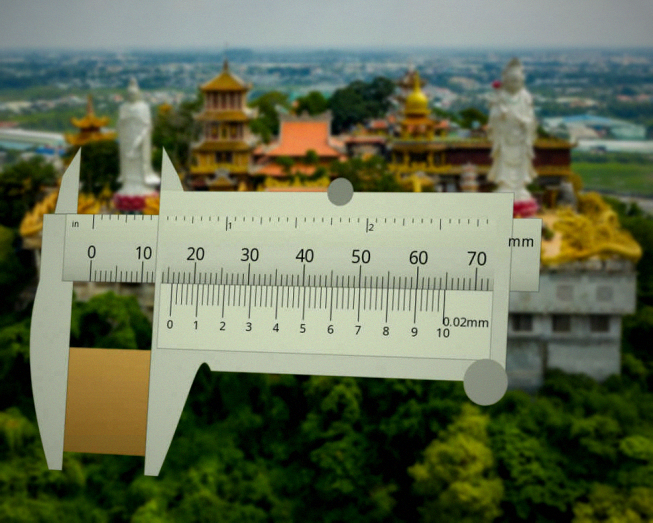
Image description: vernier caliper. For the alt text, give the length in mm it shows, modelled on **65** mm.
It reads **15.8** mm
